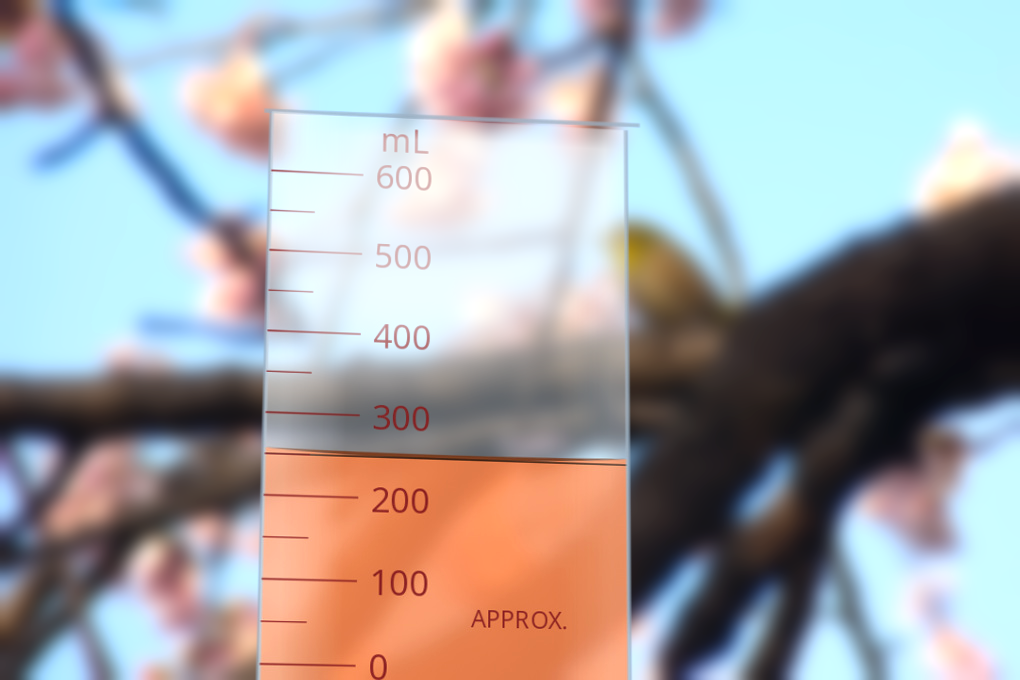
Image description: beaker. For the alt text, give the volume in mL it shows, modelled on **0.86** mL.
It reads **250** mL
